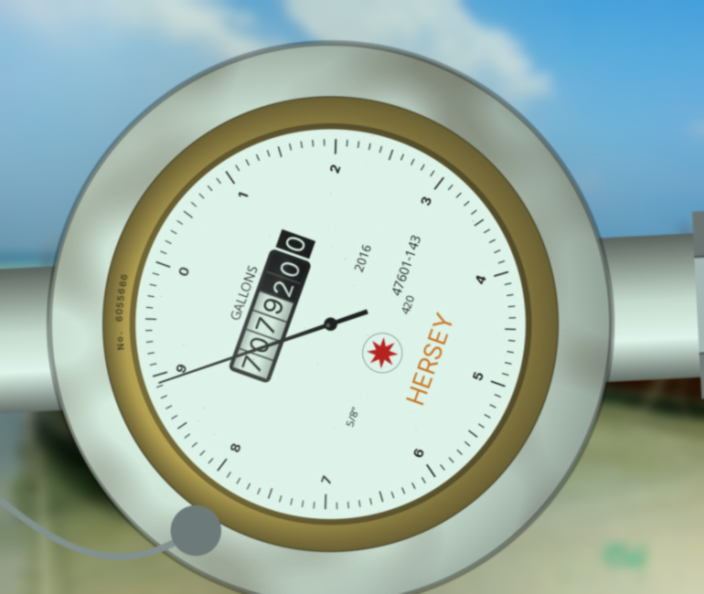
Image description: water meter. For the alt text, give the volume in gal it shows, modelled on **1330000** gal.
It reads **7079198.9** gal
